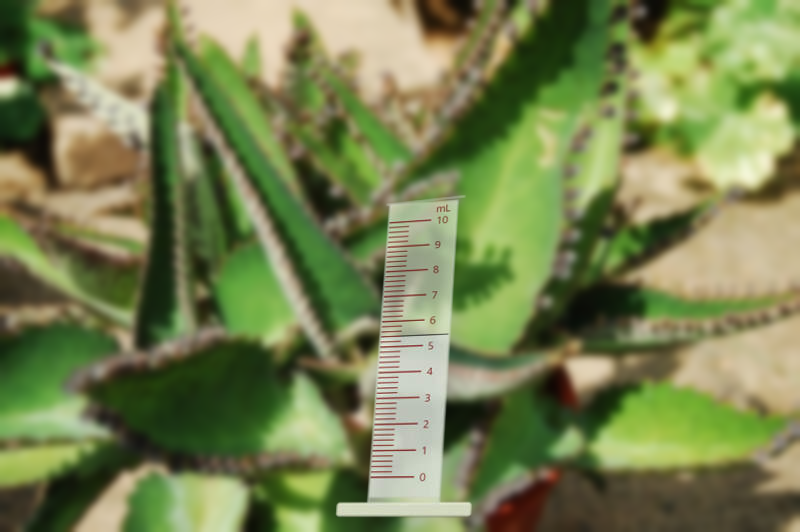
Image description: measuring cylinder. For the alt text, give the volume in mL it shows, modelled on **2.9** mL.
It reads **5.4** mL
